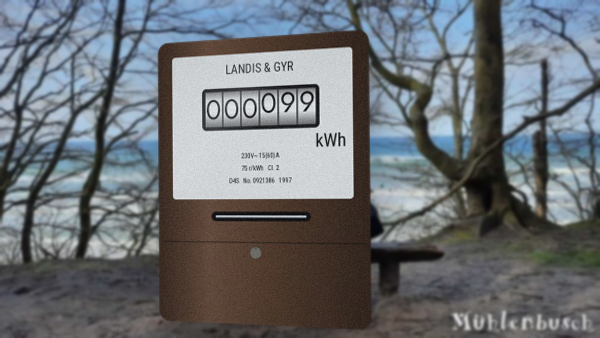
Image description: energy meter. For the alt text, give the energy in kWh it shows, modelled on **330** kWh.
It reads **99** kWh
